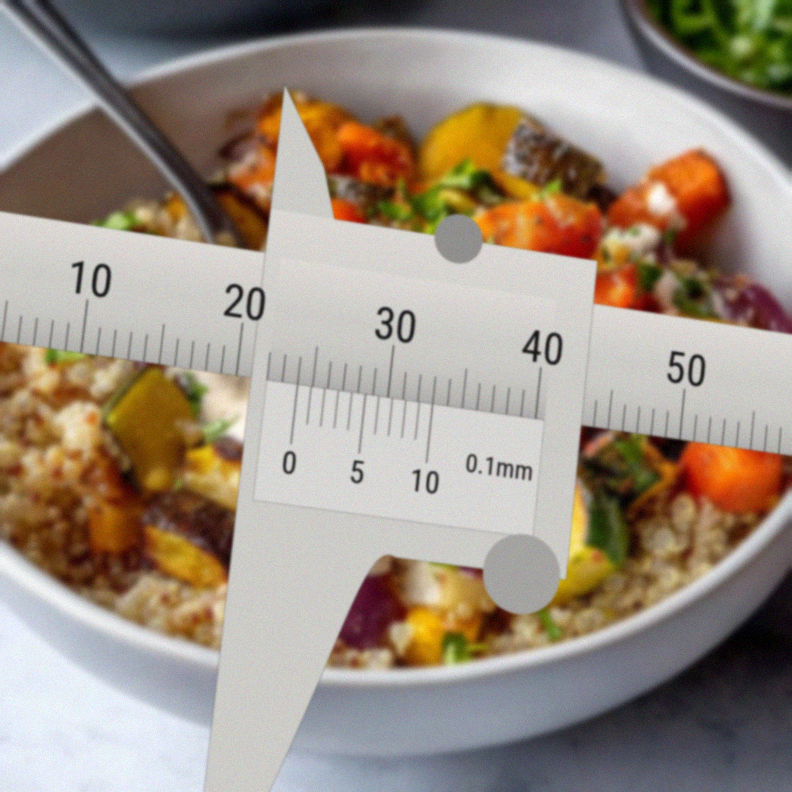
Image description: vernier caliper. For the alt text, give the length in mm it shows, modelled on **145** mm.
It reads **24.0** mm
